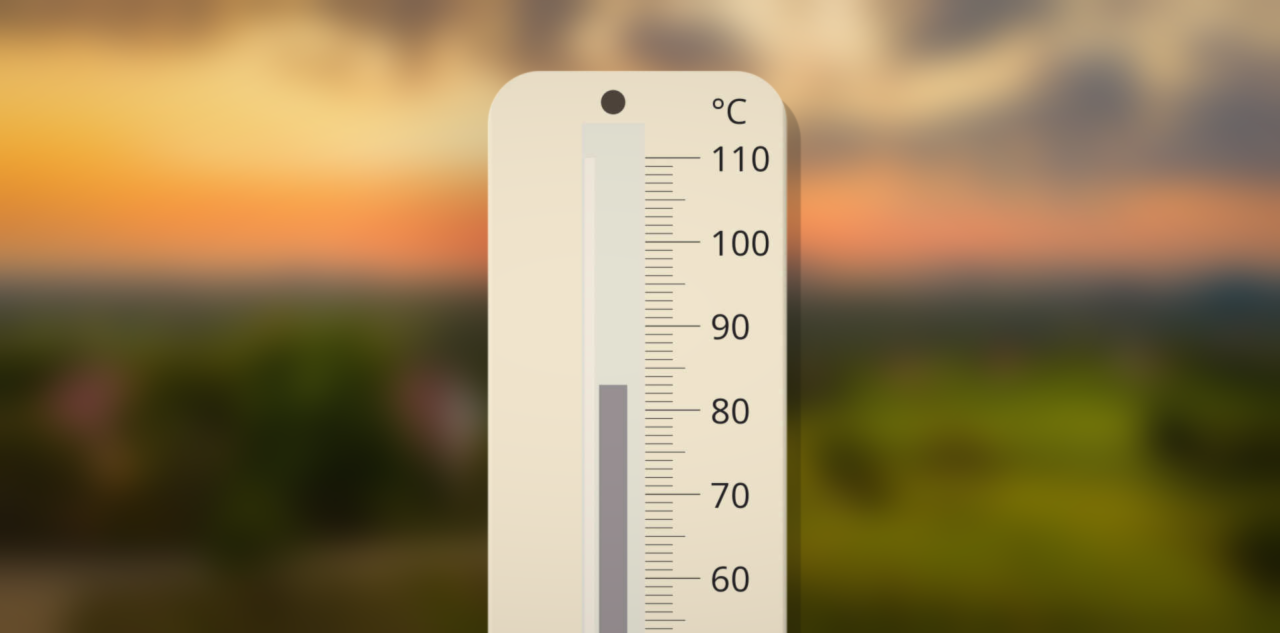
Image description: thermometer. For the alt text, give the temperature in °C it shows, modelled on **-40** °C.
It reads **83** °C
